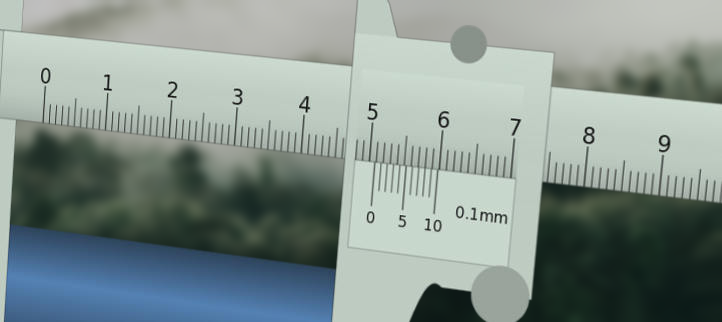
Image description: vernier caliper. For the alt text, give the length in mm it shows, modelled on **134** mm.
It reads **50.8** mm
